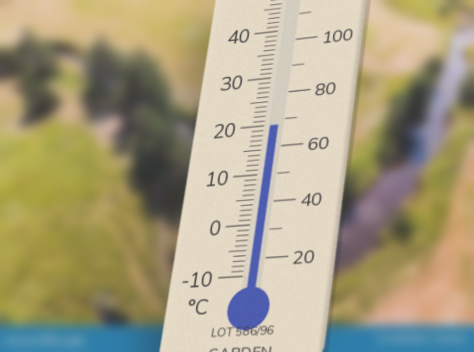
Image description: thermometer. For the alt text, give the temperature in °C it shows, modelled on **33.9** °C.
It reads **20** °C
